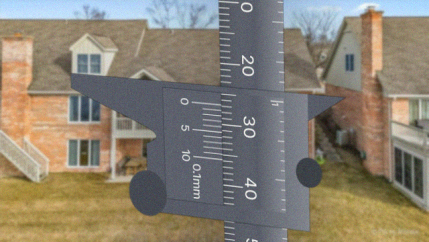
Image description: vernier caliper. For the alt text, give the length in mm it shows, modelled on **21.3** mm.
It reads **26.8** mm
